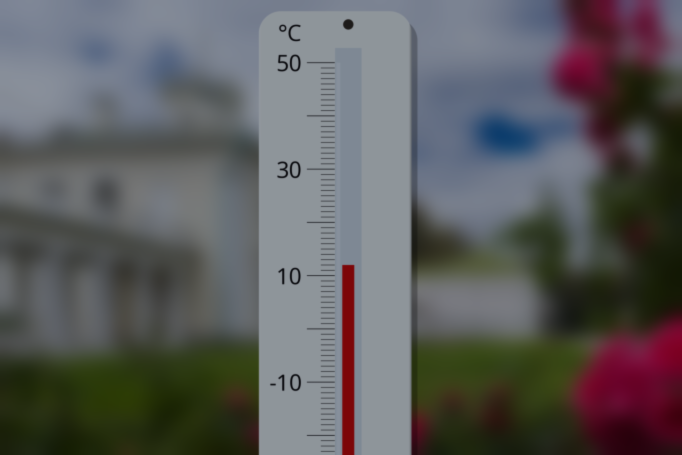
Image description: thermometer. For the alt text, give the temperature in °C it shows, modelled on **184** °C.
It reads **12** °C
